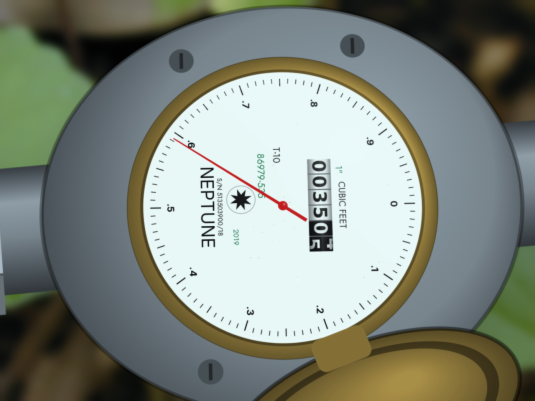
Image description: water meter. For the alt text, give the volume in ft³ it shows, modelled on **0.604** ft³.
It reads **3504.59** ft³
